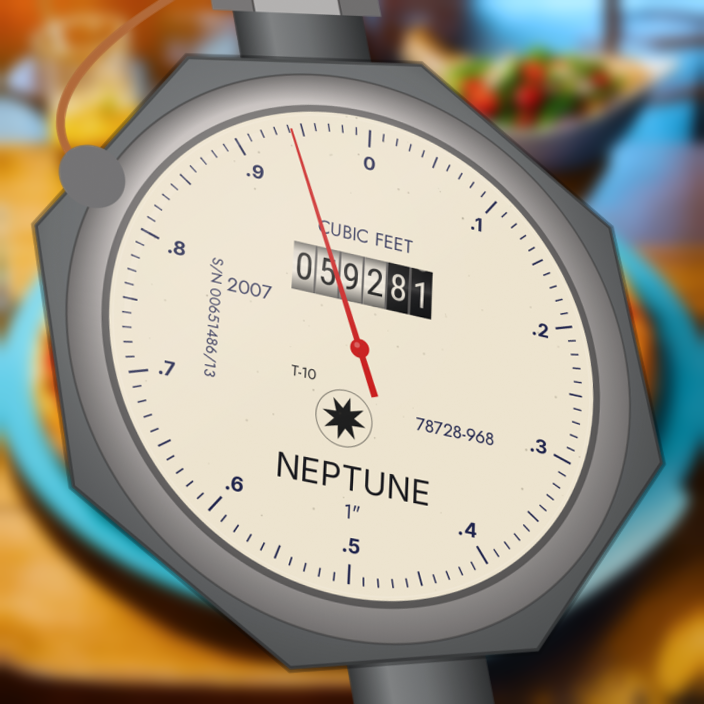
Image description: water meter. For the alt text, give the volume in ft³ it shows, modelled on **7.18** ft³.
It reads **59280.94** ft³
